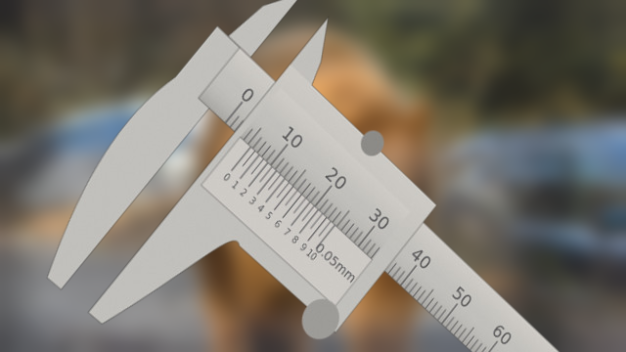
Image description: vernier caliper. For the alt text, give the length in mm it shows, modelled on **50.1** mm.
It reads **5.6** mm
